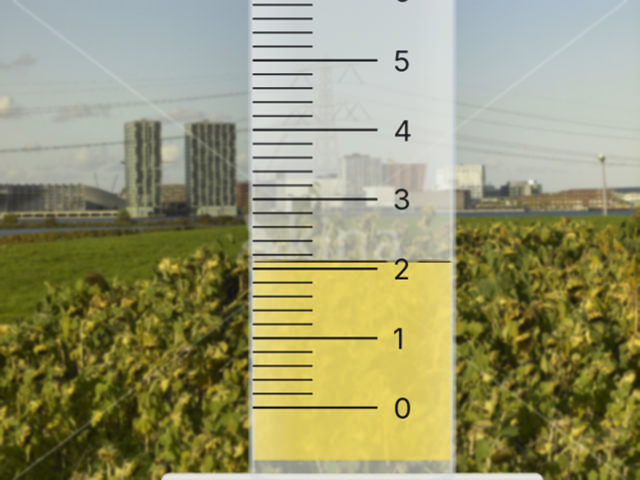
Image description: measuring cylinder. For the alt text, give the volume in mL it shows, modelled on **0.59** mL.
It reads **2.1** mL
